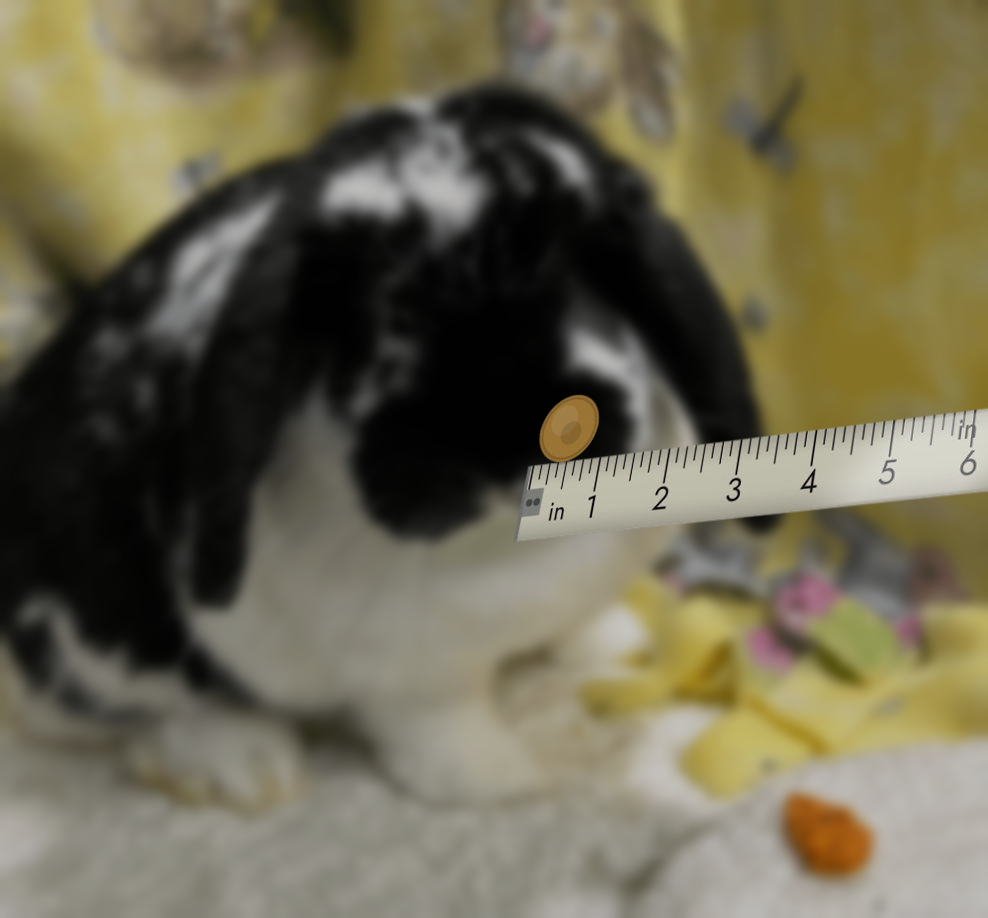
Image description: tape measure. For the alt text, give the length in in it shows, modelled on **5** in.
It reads **0.875** in
